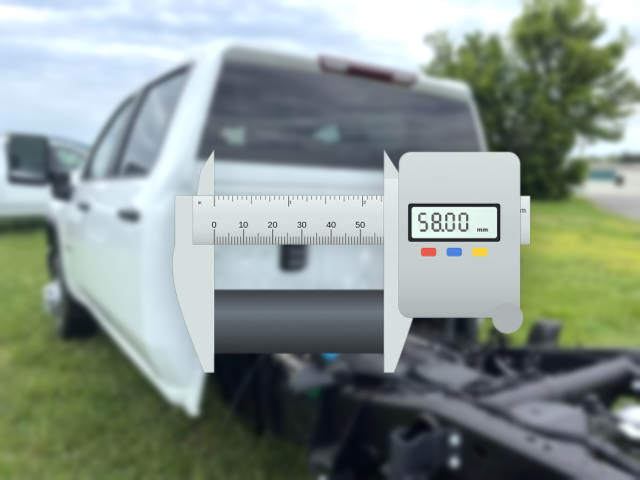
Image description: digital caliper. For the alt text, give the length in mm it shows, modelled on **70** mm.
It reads **58.00** mm
